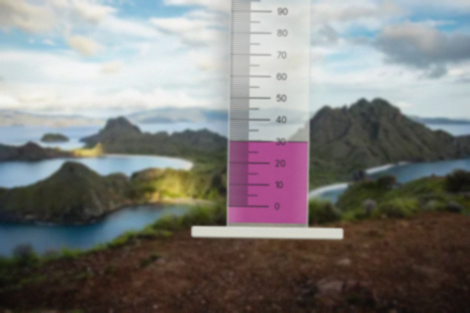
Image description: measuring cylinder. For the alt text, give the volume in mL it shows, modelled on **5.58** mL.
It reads **30** mL
